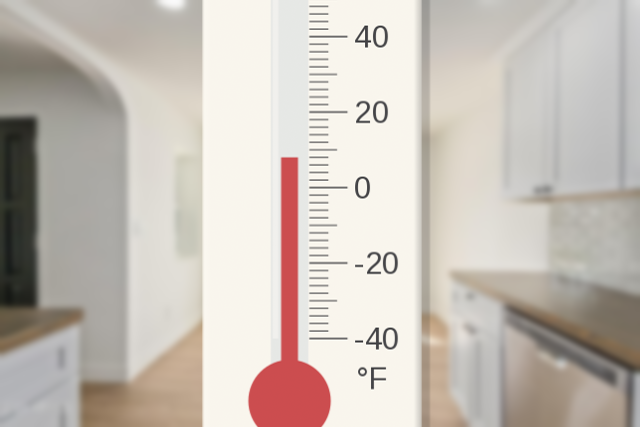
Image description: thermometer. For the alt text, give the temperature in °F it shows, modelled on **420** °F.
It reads **8** °F
